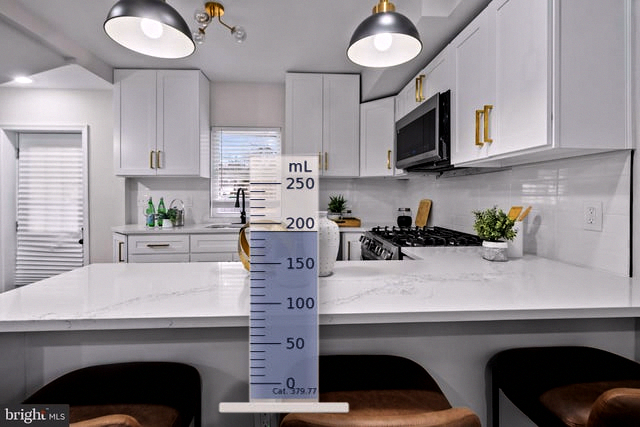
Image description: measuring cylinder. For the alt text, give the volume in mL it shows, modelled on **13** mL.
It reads **190** mL
